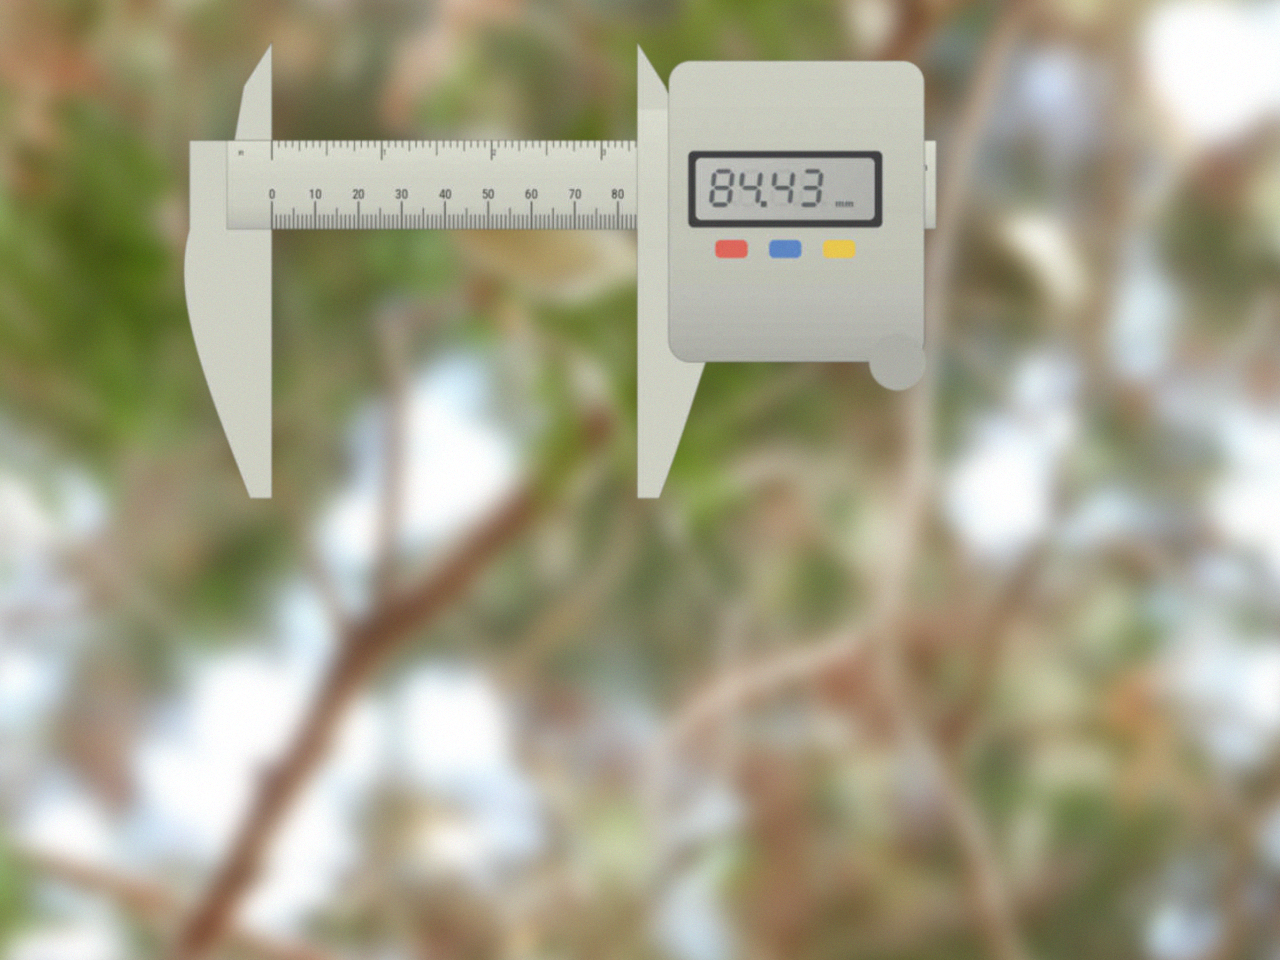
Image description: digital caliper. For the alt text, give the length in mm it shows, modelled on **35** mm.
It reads **84.43** mm
